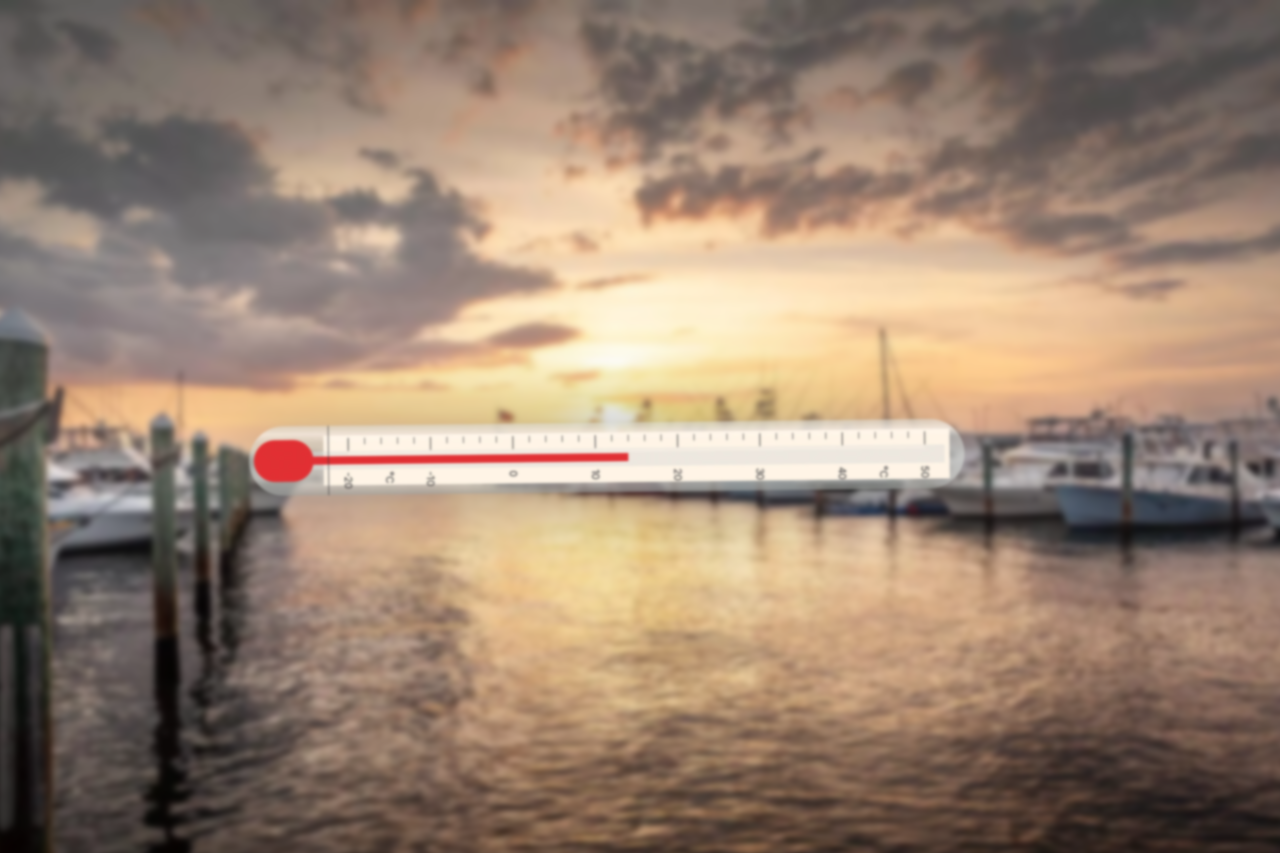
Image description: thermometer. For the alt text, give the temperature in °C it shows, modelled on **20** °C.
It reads **14** °C
